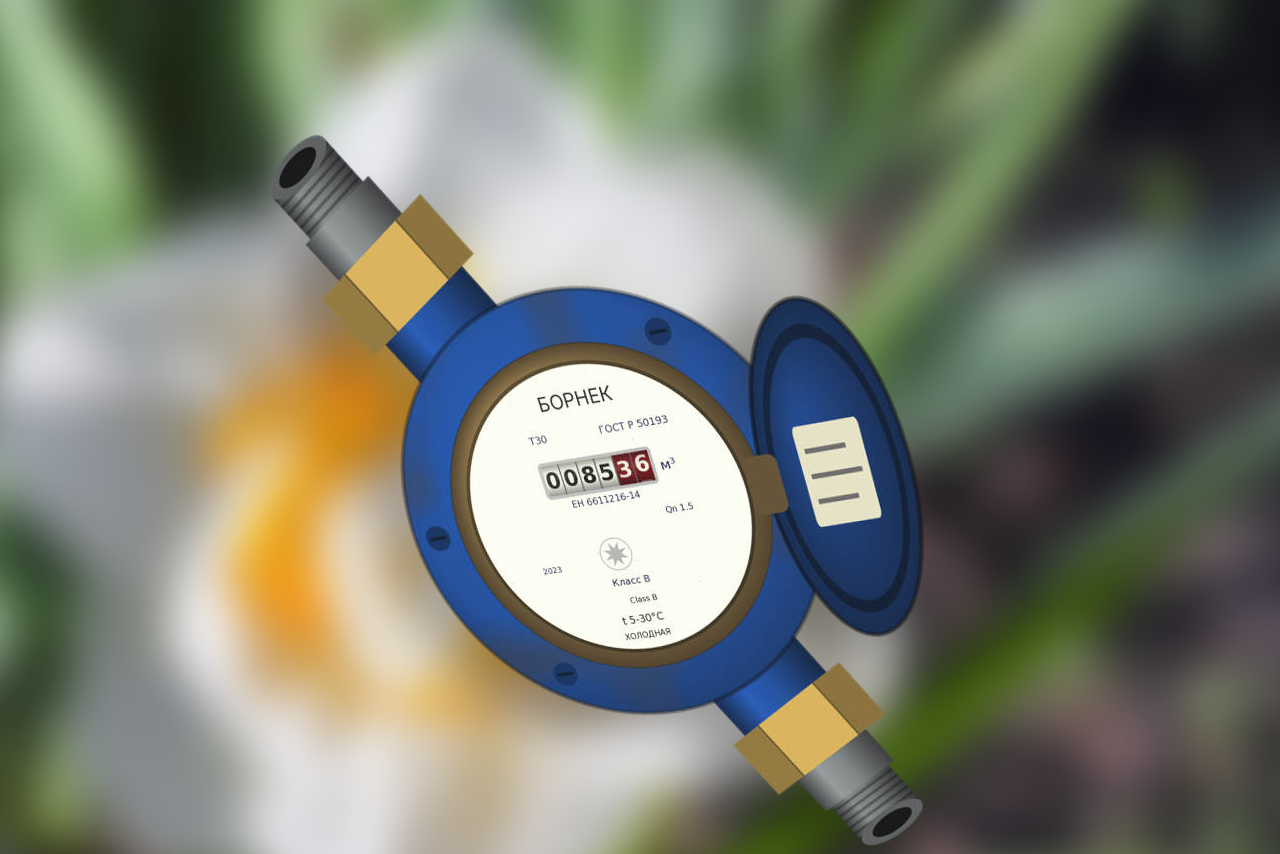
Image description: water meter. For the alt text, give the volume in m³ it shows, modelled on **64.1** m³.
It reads **85.36** m³
